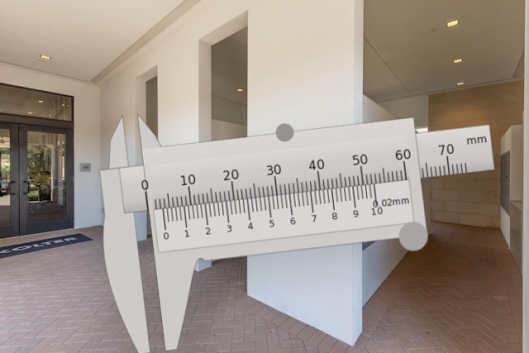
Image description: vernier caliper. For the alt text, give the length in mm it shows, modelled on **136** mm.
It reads **3.5** mm
